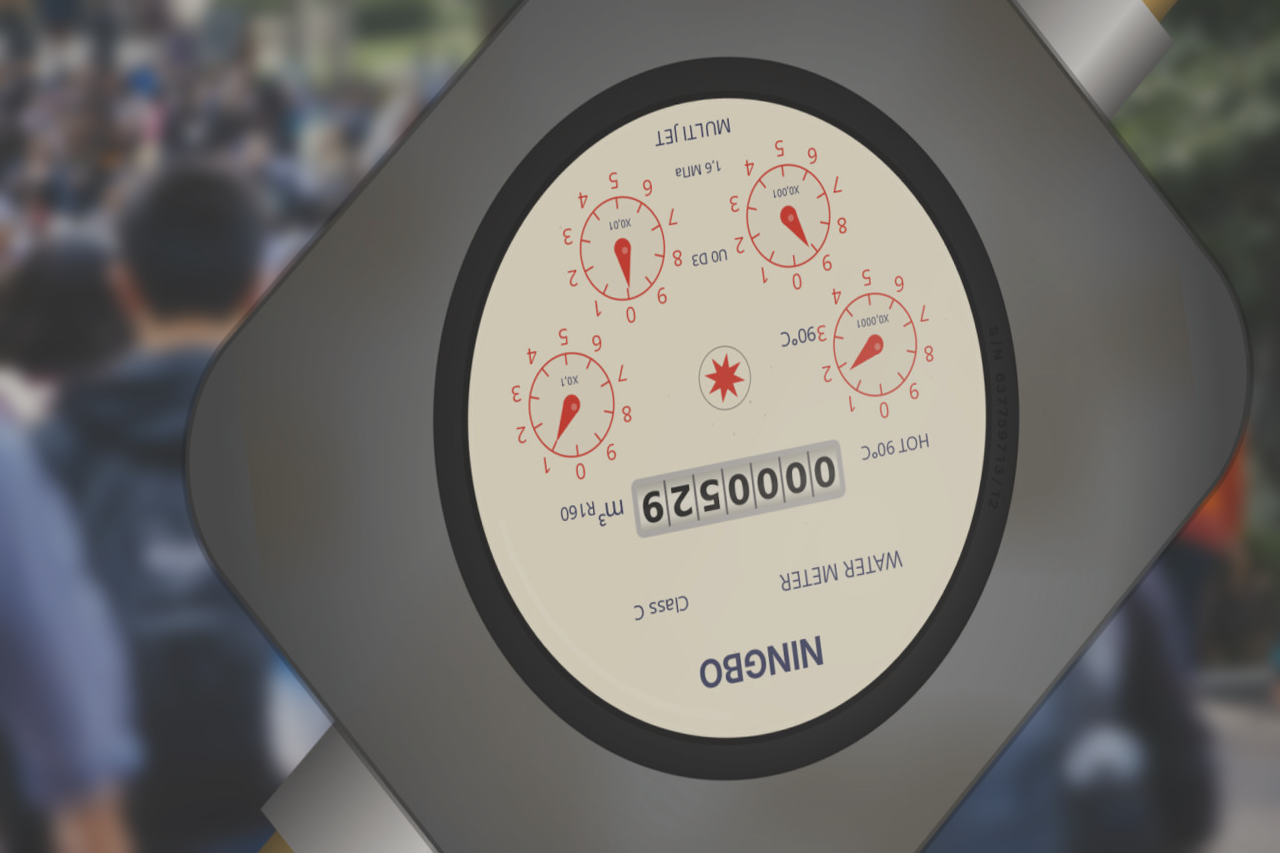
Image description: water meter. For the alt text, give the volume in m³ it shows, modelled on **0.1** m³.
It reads **529.0991** m³
